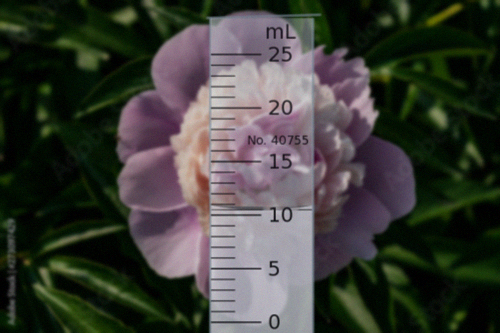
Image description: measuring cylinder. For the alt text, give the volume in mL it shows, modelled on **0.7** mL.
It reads **10.5** mL
